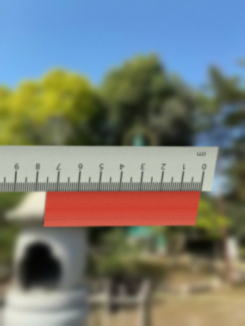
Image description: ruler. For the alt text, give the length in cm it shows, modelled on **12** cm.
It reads **7.5** cm
